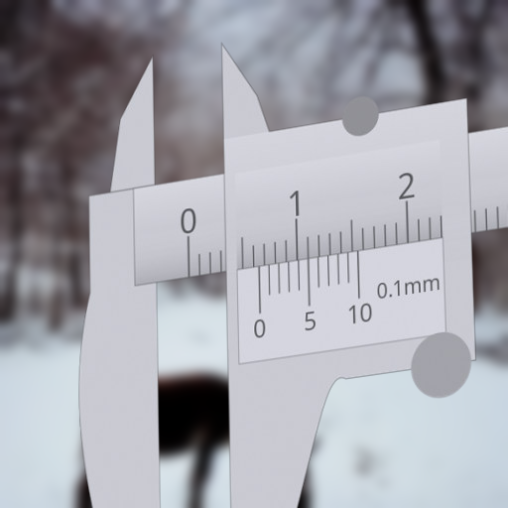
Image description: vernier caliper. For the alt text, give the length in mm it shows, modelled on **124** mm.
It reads **6.5** mm
